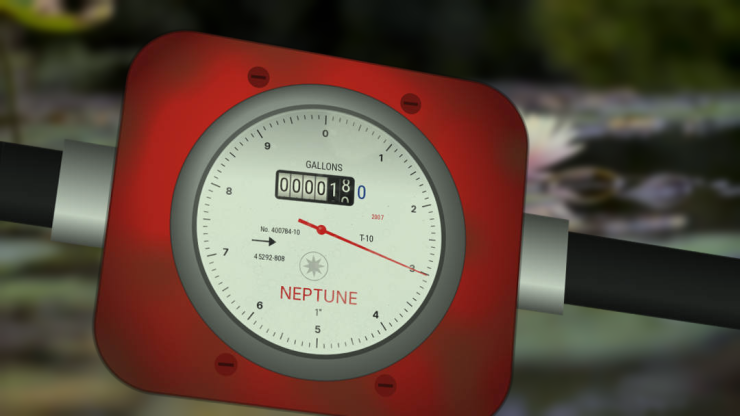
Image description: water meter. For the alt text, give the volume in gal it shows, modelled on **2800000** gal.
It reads **183.0** gal
